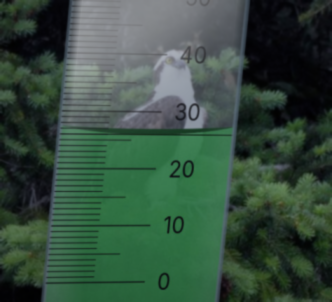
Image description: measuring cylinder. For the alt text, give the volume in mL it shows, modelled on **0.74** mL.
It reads **26** mL
